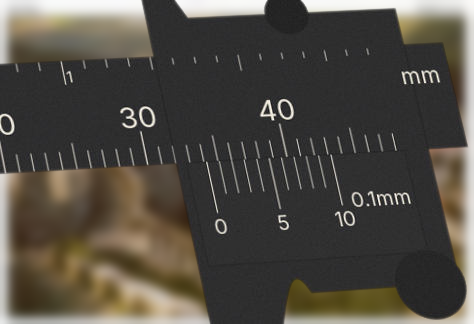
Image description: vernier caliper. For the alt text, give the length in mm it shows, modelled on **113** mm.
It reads **34.2** mm
